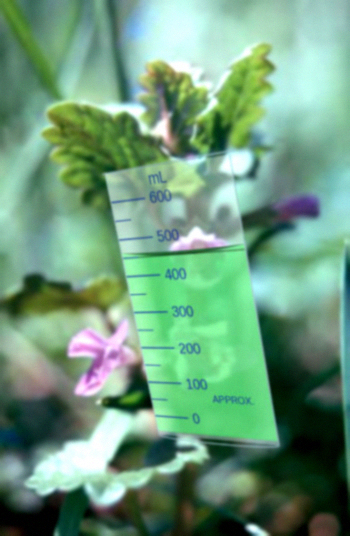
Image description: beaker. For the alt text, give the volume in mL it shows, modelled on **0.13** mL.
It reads **450** mL
